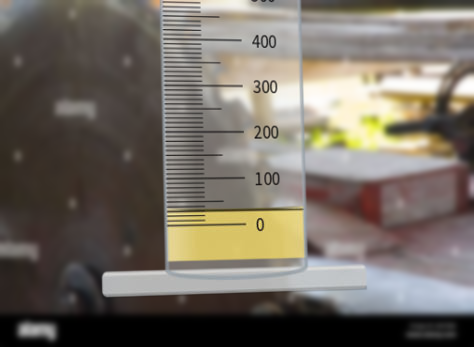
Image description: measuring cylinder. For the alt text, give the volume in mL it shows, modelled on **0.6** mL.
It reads **30** mL
